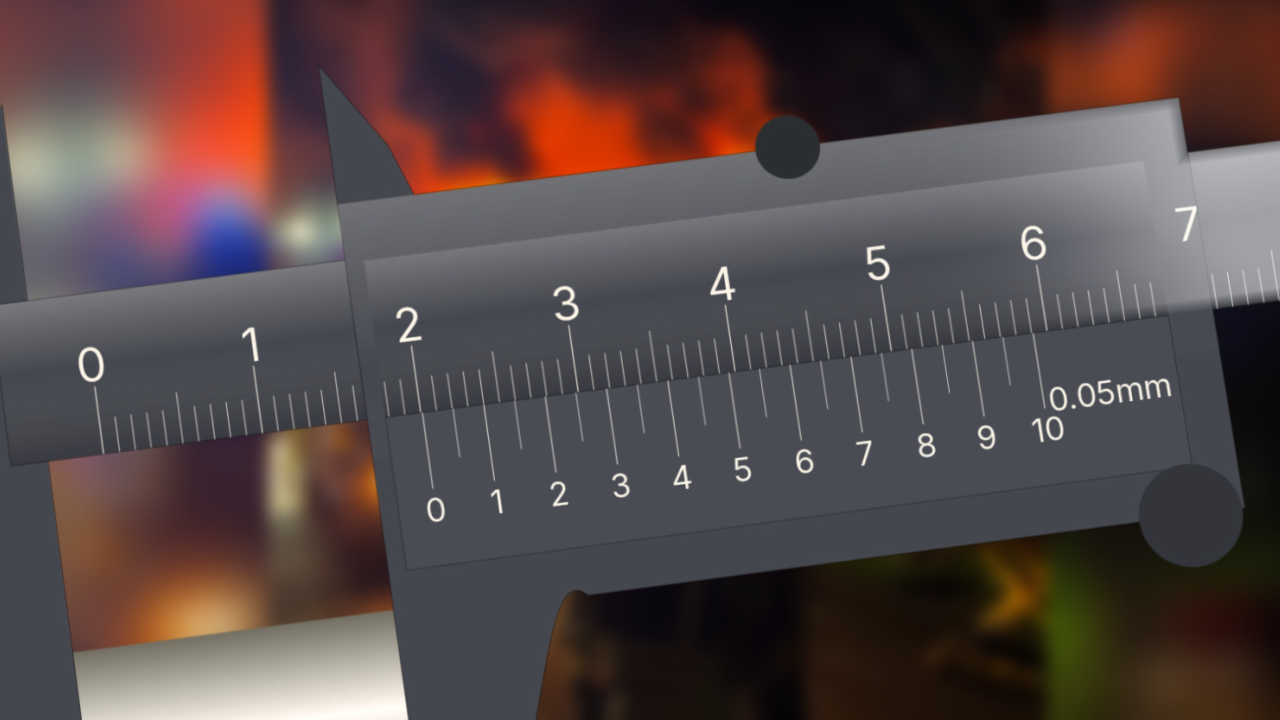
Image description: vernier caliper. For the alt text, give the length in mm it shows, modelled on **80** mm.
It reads **20.1** mm
